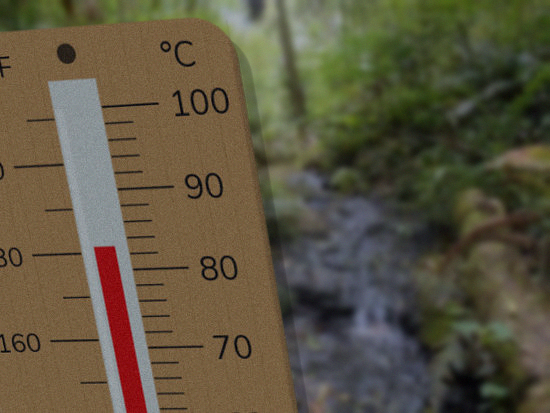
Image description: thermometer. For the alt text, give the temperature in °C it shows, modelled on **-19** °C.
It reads **83** °C
